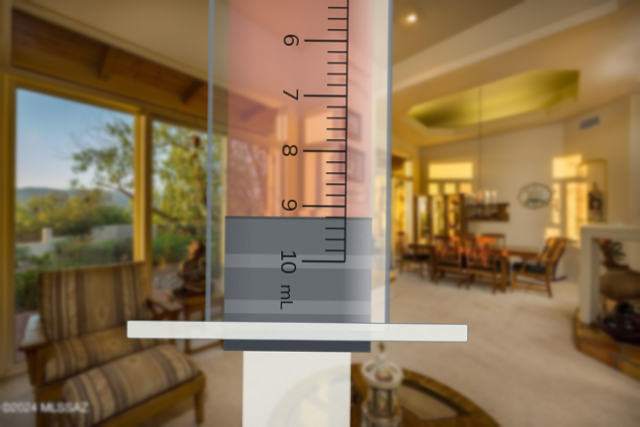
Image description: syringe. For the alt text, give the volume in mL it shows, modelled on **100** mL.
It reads **9.2** mL
